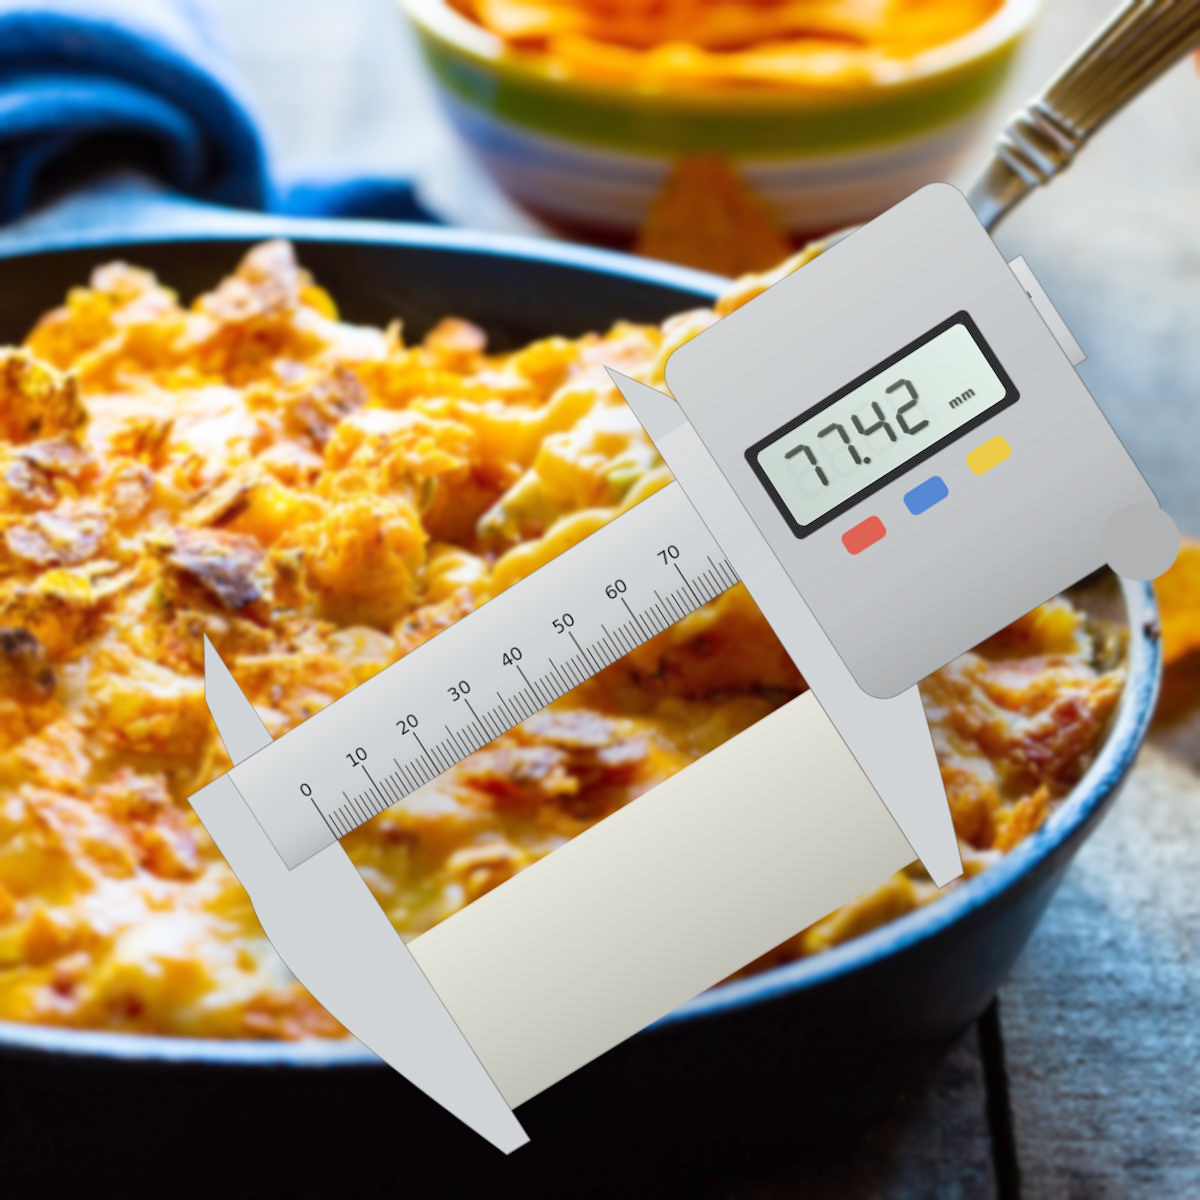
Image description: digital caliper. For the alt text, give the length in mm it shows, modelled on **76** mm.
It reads **77.42** mm
